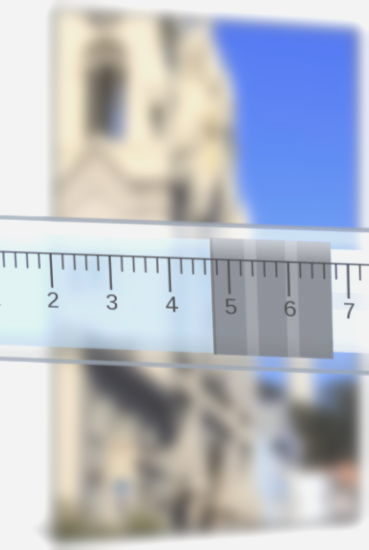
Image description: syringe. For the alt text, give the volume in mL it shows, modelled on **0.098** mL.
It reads **4.7** mL
